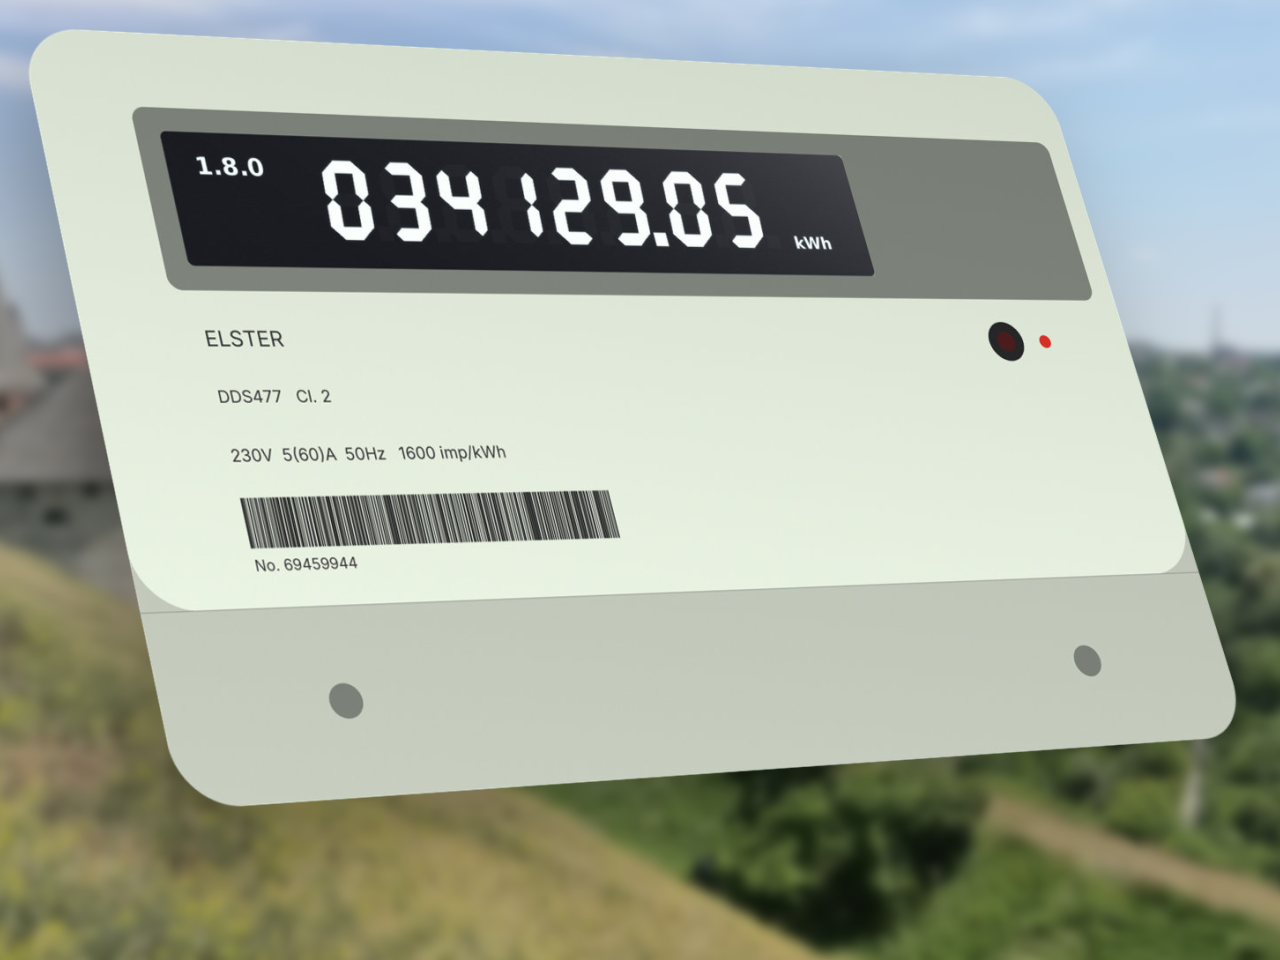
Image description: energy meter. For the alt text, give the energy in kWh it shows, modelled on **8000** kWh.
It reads **34129.05** kWh
